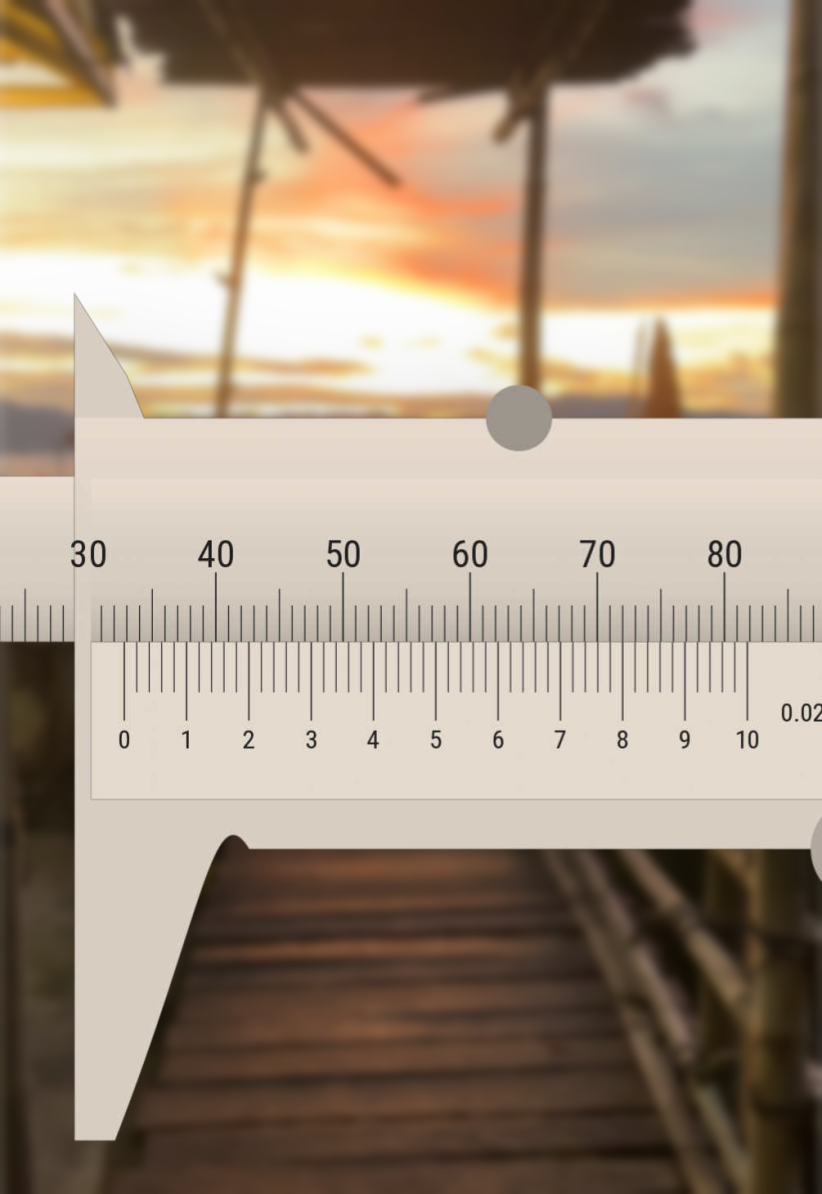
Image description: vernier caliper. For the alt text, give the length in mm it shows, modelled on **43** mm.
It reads **32.8** mm
